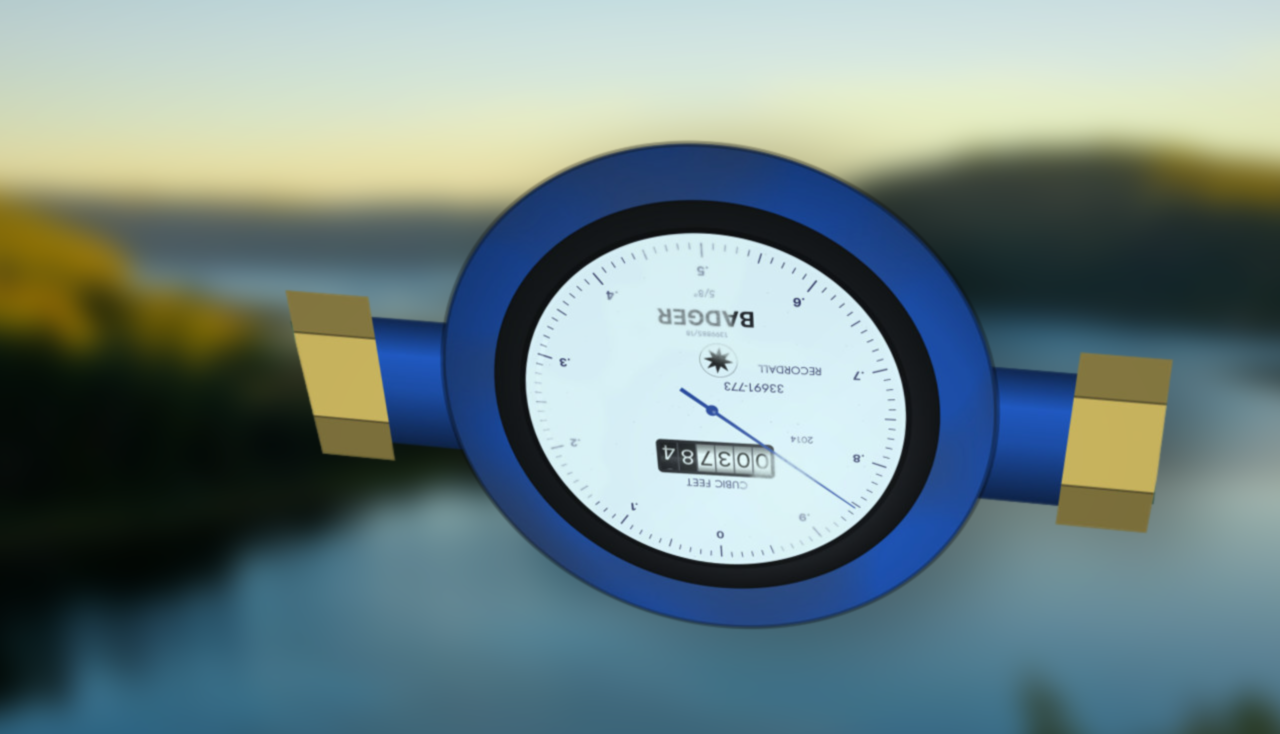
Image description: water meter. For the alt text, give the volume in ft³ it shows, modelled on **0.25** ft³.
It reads **3783.85** ft³
